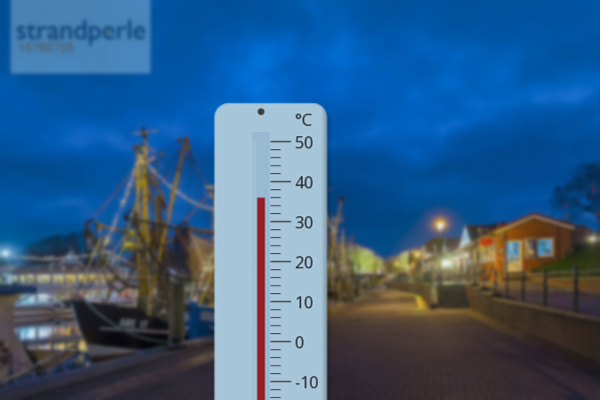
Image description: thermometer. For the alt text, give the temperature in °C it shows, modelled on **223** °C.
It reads **36** °C
